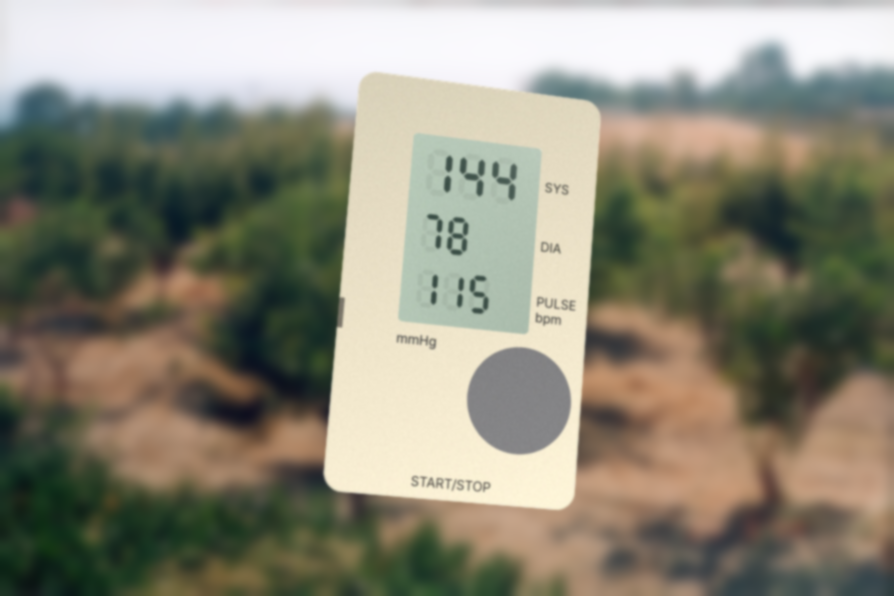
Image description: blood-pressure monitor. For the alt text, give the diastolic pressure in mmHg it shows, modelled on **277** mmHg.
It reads **78** mmHg
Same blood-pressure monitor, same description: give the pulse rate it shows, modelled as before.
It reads **115** bpm
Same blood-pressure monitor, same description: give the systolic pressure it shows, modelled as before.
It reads **144** mmHg
